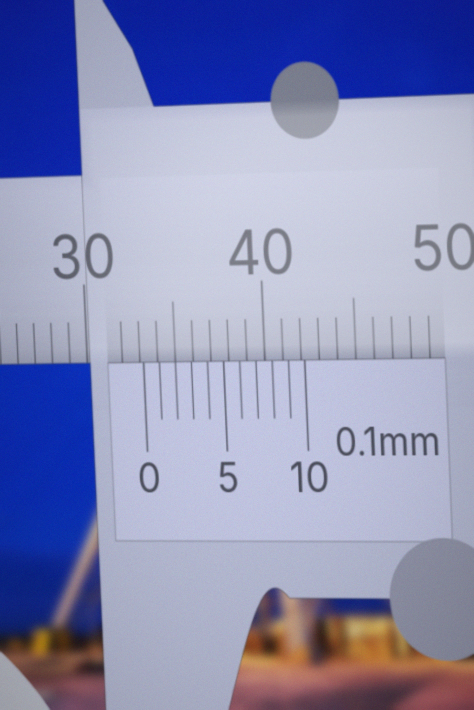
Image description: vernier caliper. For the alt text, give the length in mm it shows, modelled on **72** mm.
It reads **33.2** mm
